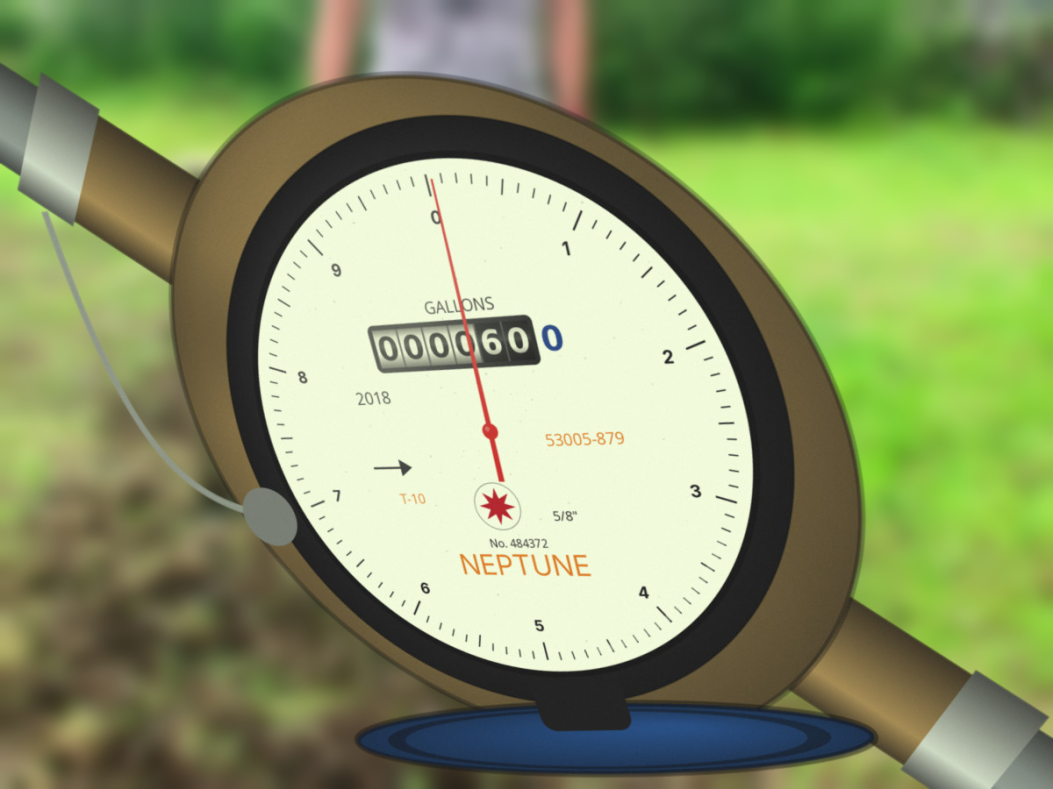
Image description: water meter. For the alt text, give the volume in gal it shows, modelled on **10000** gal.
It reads **600.0** gal
